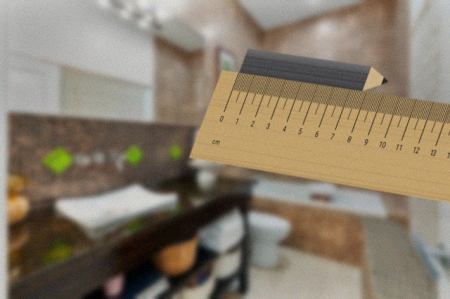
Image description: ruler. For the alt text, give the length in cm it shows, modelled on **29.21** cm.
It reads **9** cm
